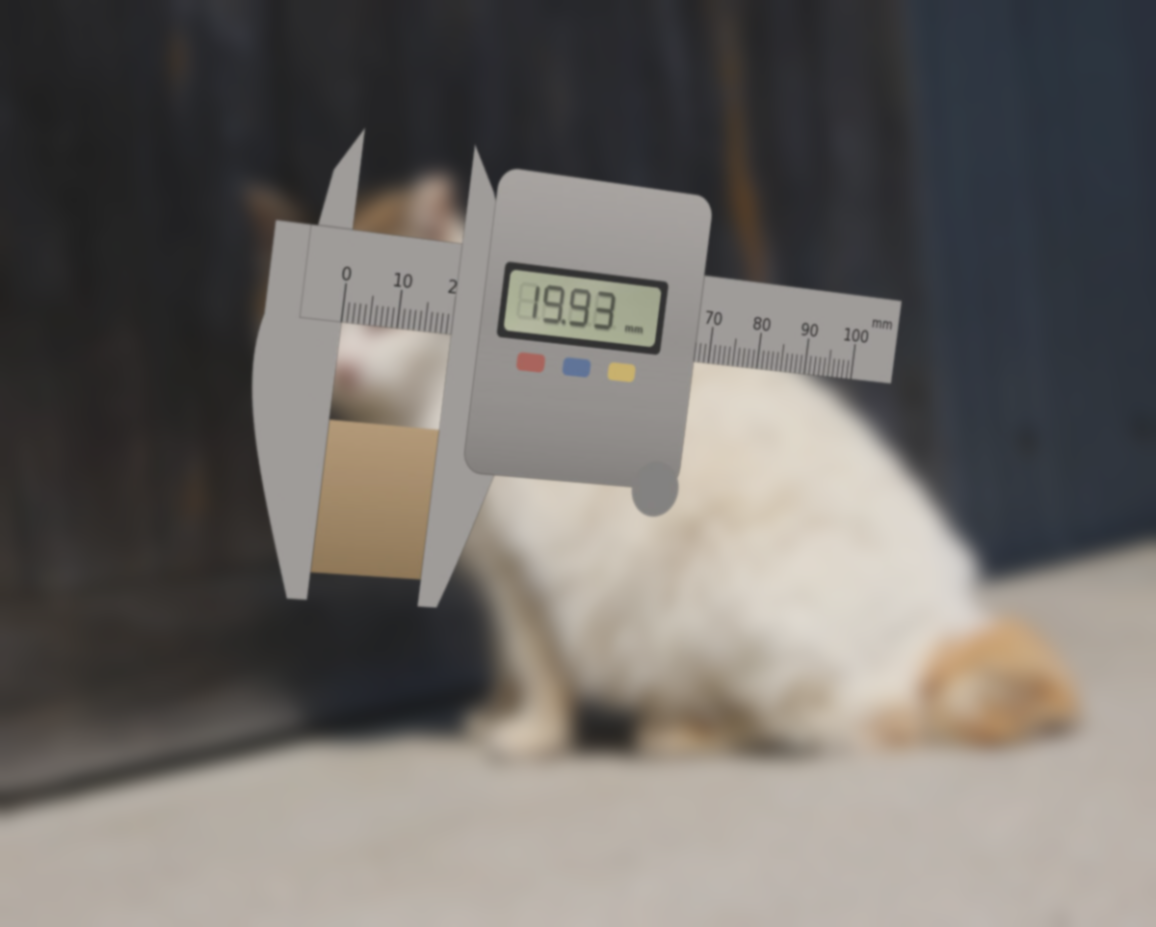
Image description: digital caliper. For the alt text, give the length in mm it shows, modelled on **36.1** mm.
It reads **19.93** mm
